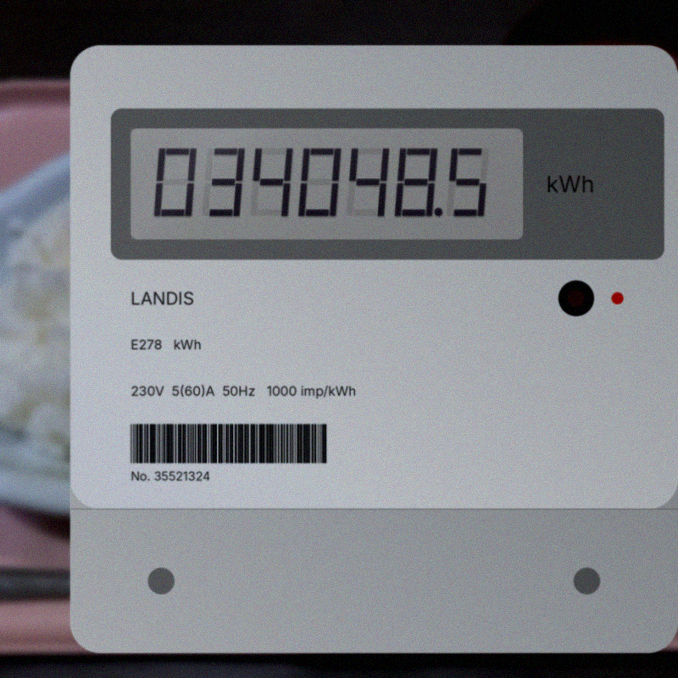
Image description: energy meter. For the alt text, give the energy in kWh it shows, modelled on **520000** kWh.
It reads **34048.5** kWh
